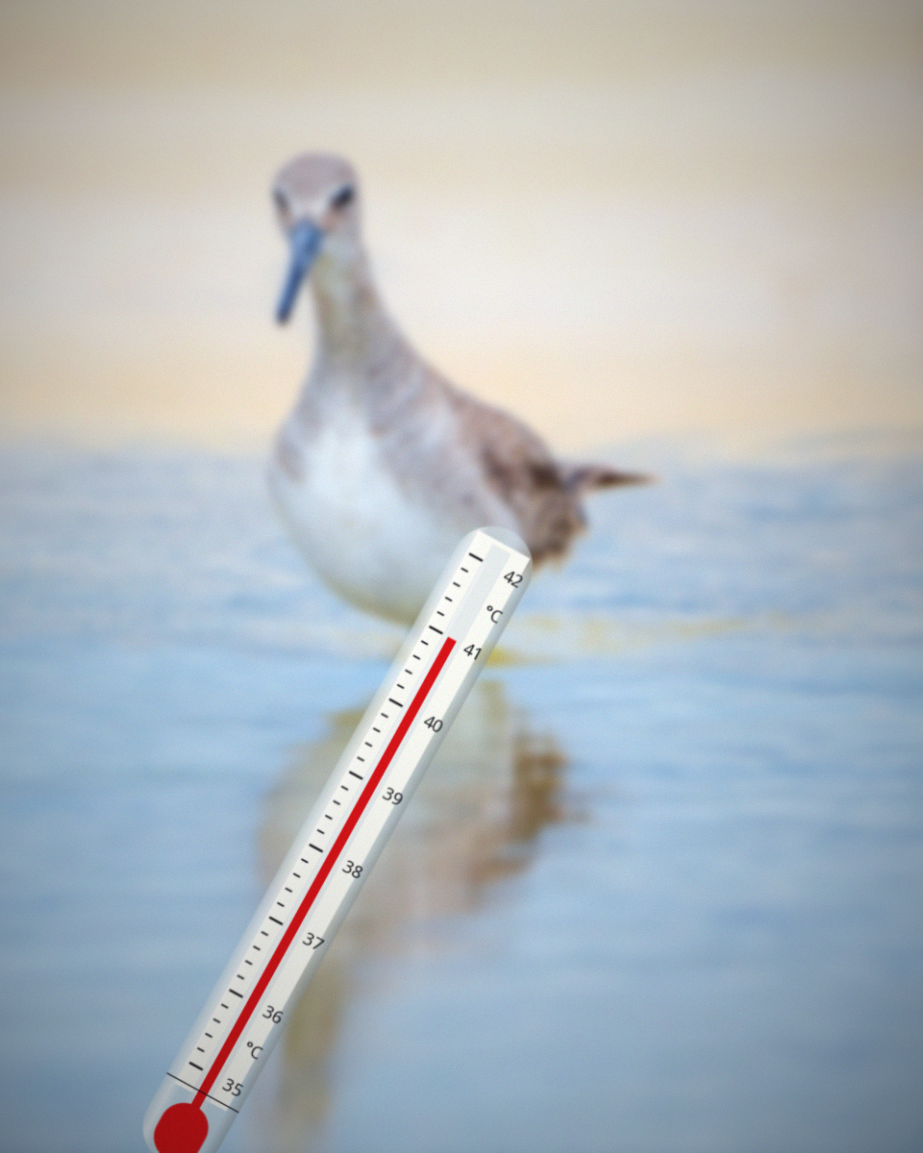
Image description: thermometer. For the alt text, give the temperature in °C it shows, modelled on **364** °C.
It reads **41** °C
